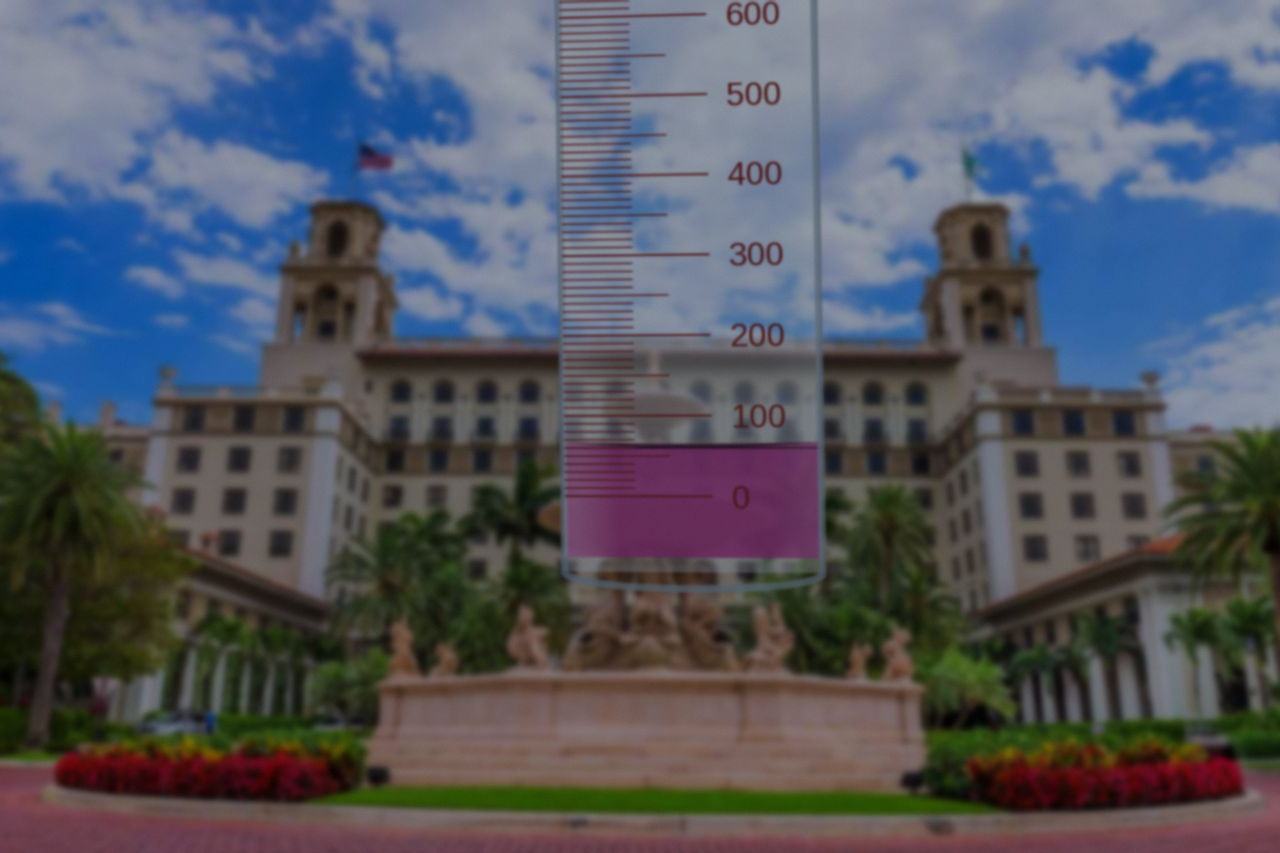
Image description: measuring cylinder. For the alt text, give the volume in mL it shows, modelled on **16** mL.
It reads **60** mL
